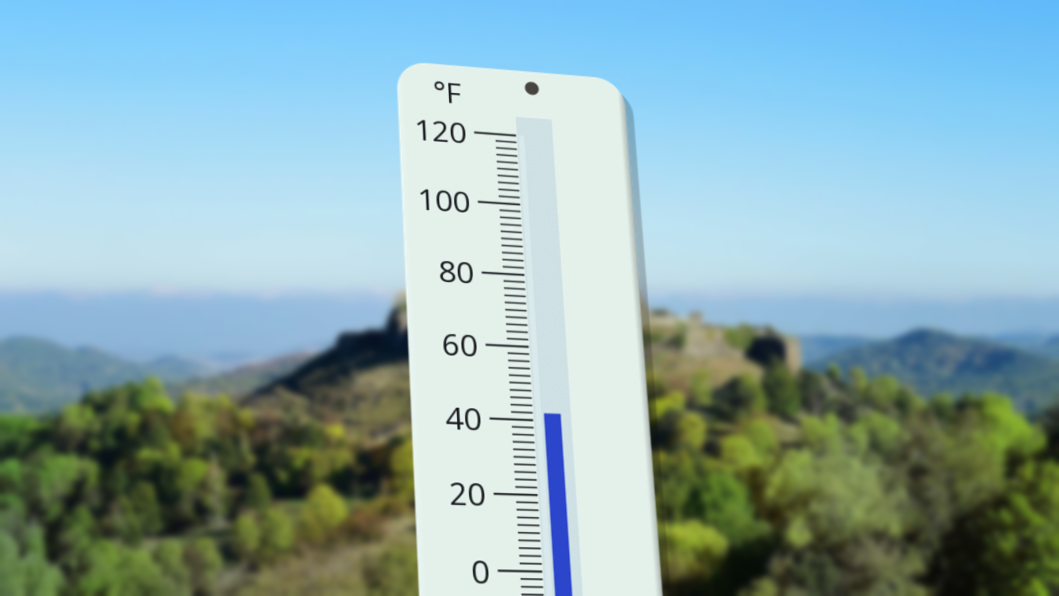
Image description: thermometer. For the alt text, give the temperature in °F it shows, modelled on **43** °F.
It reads **42** °F
